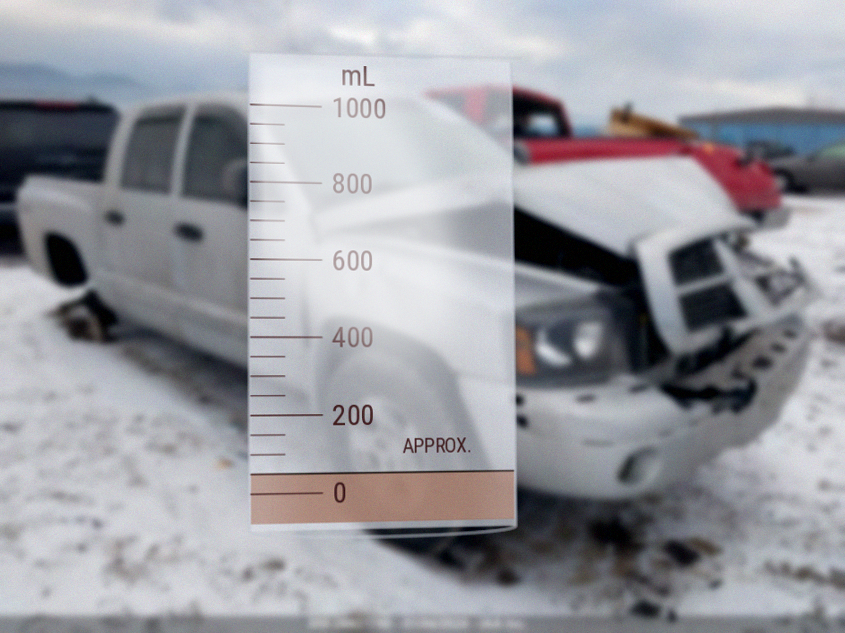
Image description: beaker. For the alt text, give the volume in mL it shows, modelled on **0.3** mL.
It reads **50** mL
